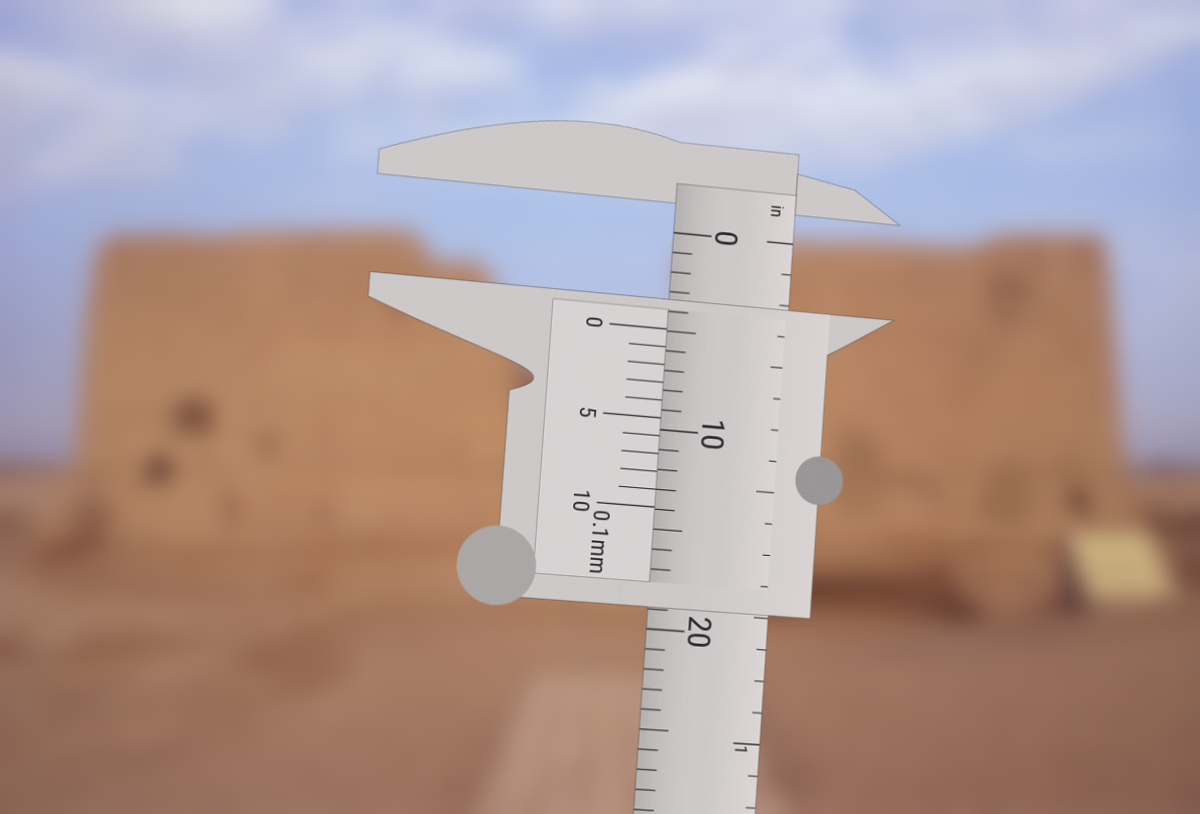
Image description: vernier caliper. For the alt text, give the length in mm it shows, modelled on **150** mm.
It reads **4.9** mm
